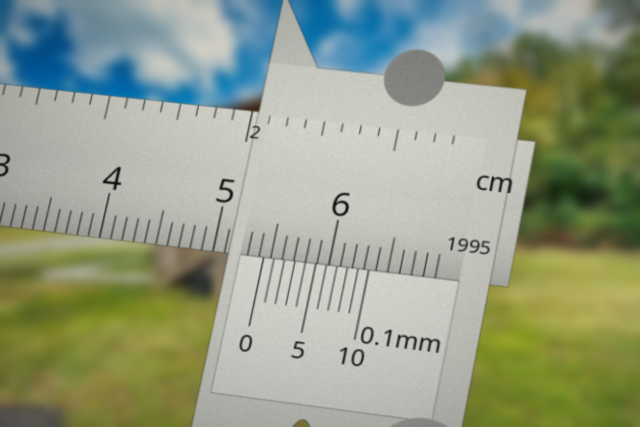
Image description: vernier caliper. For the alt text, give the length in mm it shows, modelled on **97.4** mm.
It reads **54.4** mm
